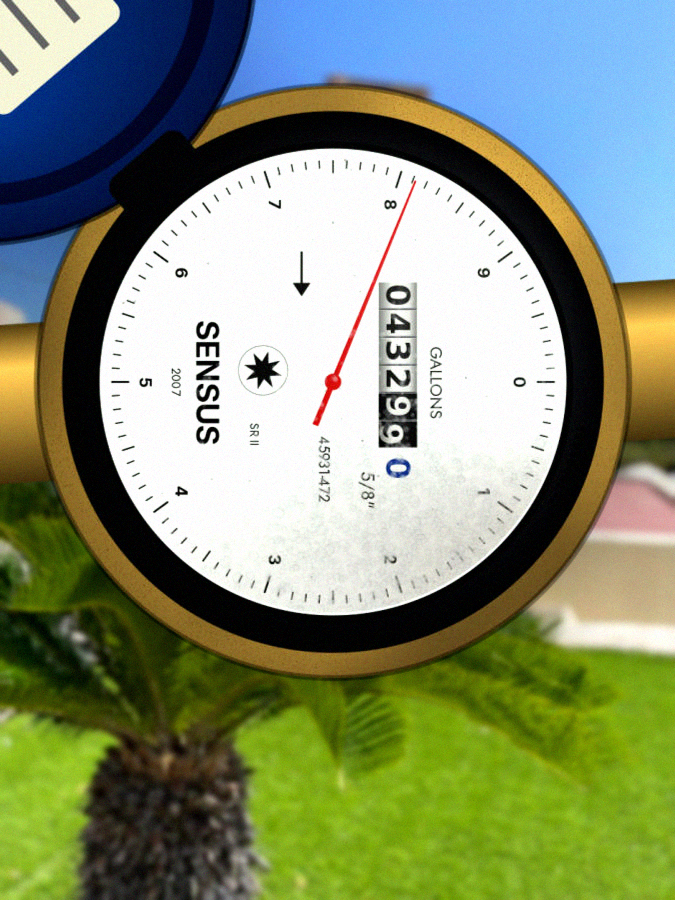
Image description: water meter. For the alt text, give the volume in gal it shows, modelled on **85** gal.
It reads **432988.1** gal
